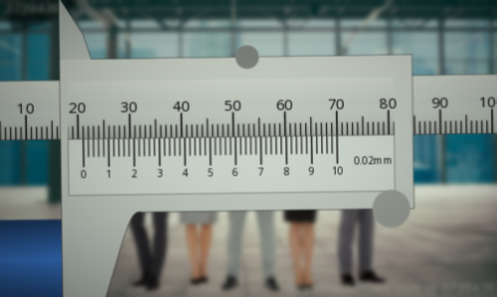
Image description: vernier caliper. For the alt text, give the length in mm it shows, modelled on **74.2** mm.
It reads **21.0** mm
